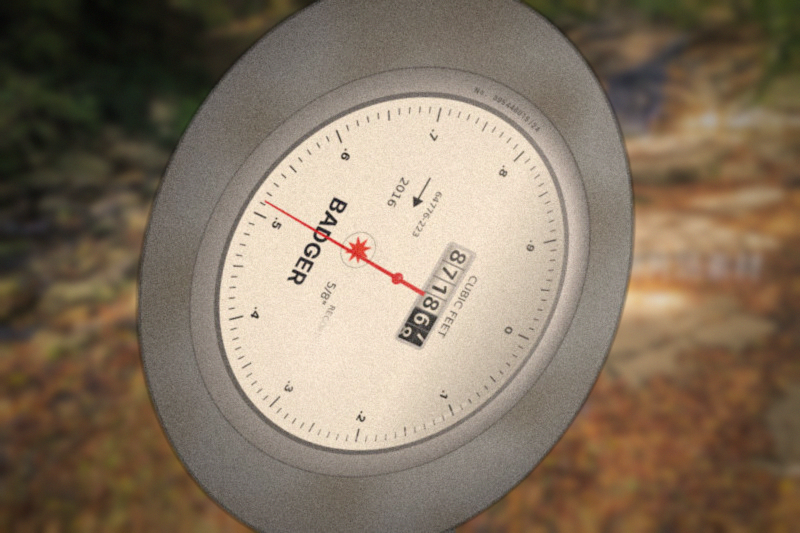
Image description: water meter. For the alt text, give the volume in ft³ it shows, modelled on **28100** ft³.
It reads **871867.51** ft³
